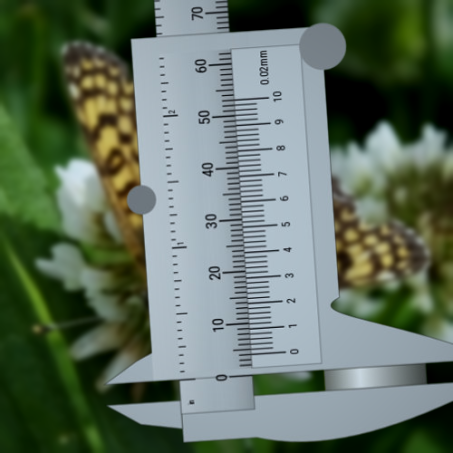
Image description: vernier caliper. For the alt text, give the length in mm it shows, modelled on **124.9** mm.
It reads **4.0** mm
